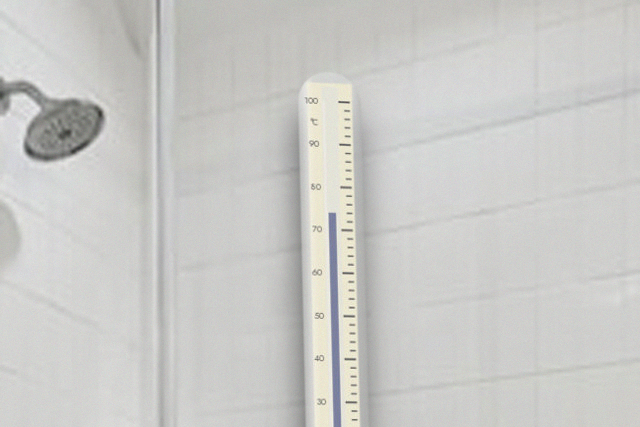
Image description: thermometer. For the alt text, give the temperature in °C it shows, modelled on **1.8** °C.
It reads **74** °C
